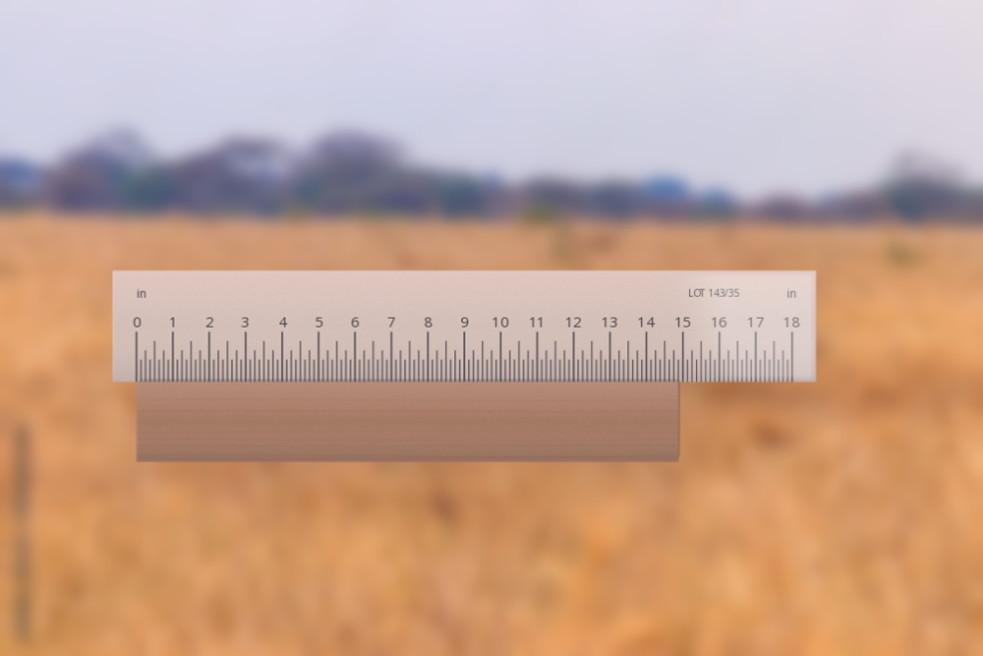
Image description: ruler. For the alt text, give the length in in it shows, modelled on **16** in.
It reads **14.875** in
